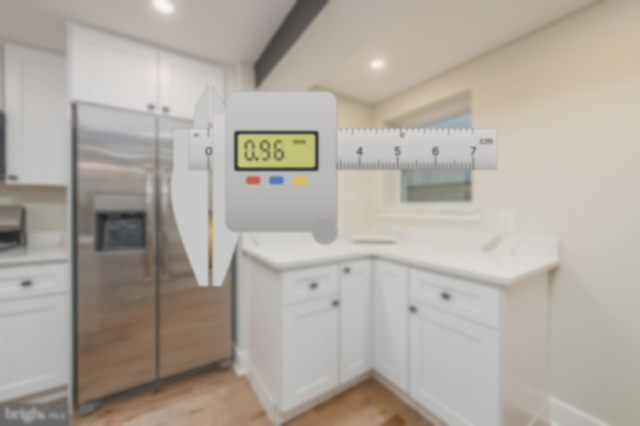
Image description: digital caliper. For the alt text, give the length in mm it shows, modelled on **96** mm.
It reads **0.96** mm
